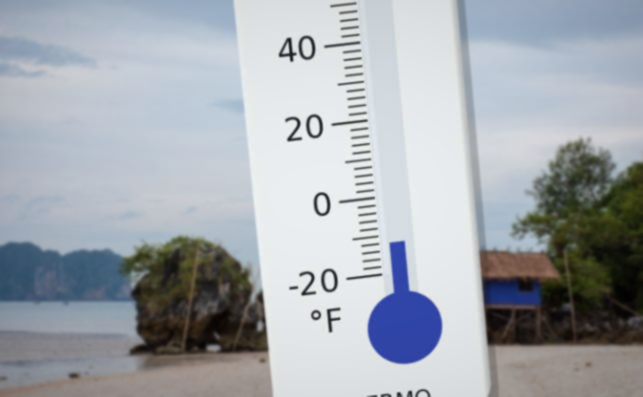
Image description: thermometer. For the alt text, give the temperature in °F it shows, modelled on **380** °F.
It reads **-12** °F
